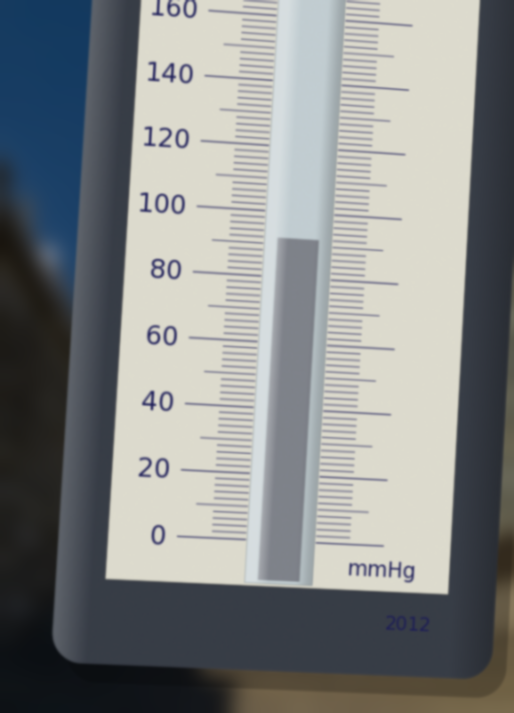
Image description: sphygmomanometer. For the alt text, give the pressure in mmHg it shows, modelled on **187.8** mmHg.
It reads **92** mmHg
